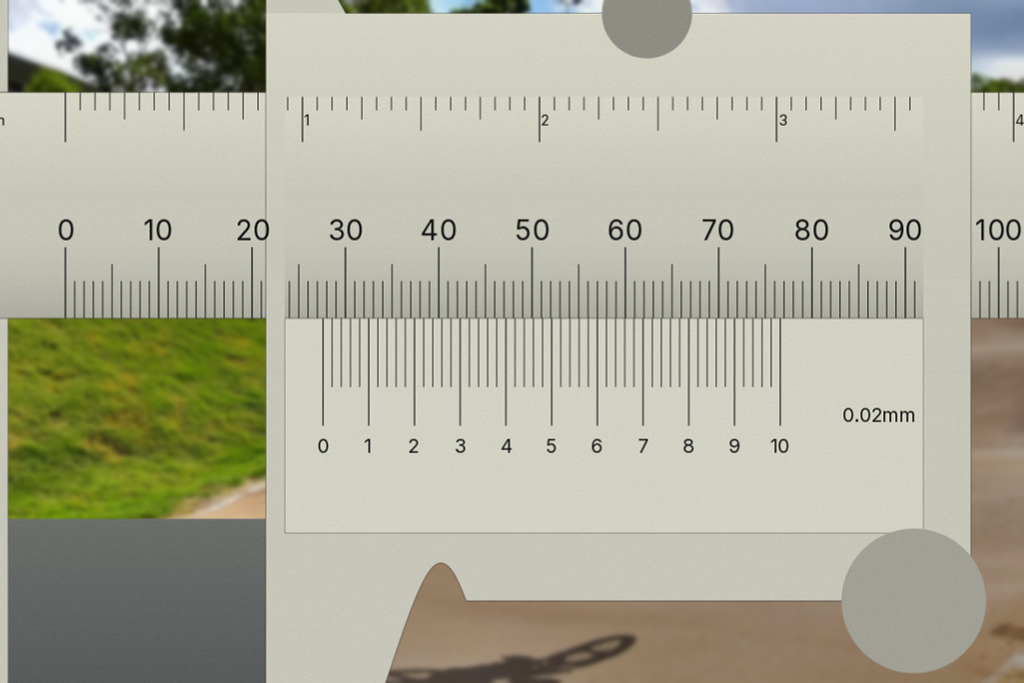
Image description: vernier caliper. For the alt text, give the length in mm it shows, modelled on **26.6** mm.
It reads **27.6** mm
